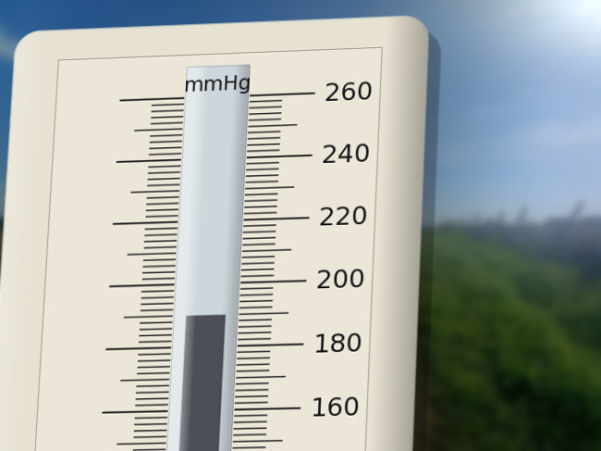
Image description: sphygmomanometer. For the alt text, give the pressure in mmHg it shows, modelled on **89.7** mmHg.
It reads **190** mmHg
